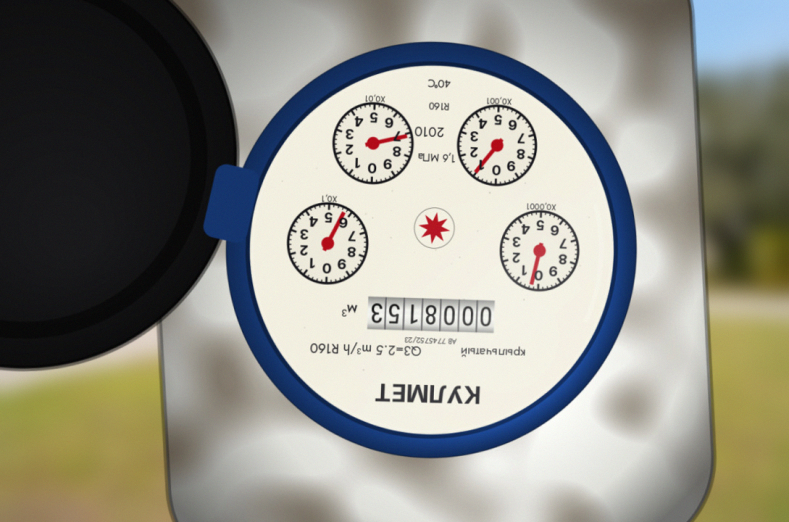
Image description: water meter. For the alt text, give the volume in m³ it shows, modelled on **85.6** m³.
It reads **8153.5710** m³
